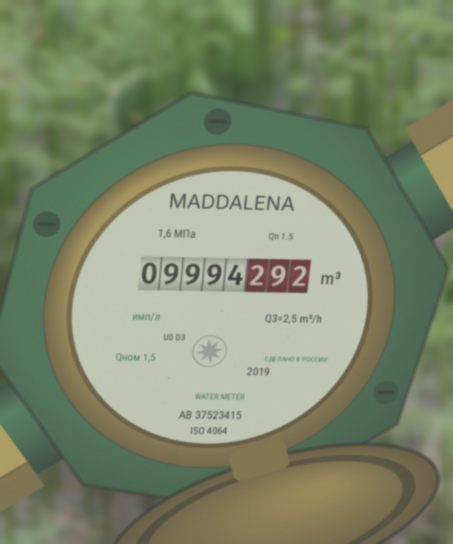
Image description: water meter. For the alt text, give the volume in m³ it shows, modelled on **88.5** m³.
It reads **9994.292** m³
